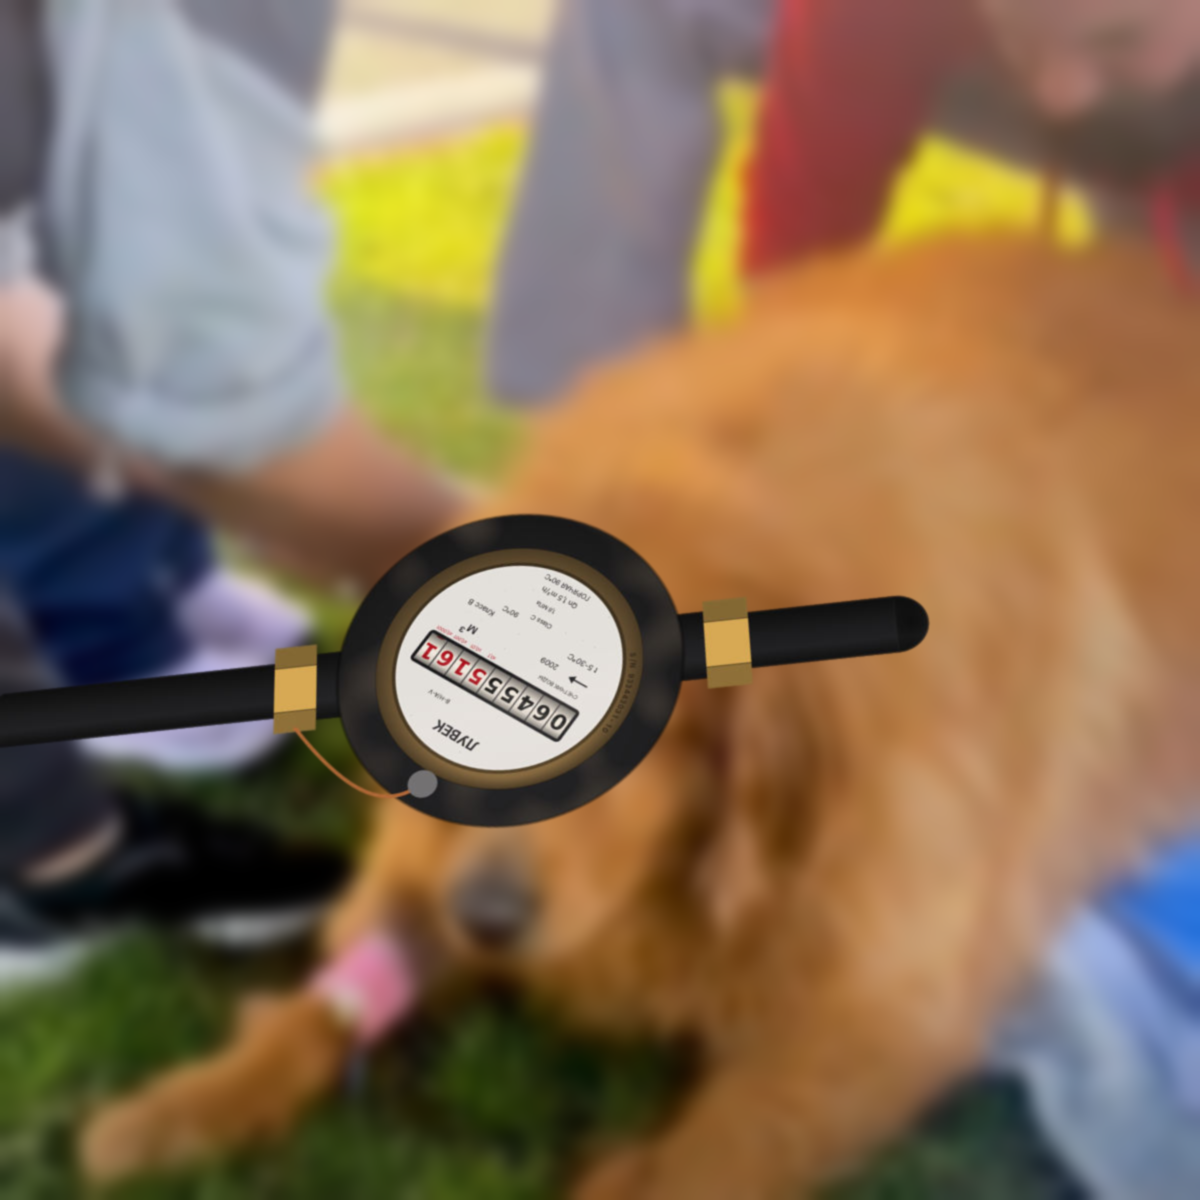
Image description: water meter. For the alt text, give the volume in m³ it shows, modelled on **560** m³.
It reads **6455.5161** m³
